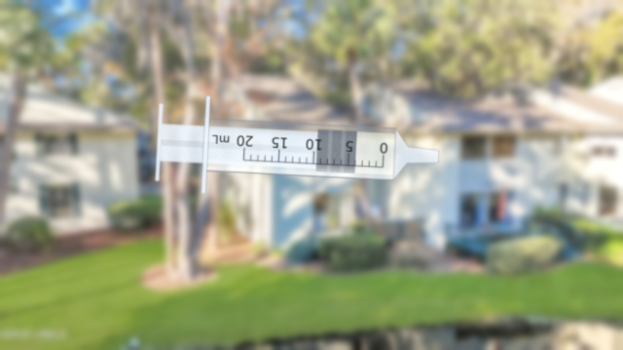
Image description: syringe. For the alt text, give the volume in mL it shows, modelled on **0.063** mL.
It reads **4** mL
